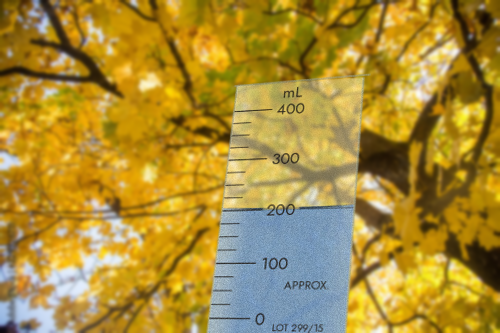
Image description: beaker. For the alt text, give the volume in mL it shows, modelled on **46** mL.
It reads **200** mL
